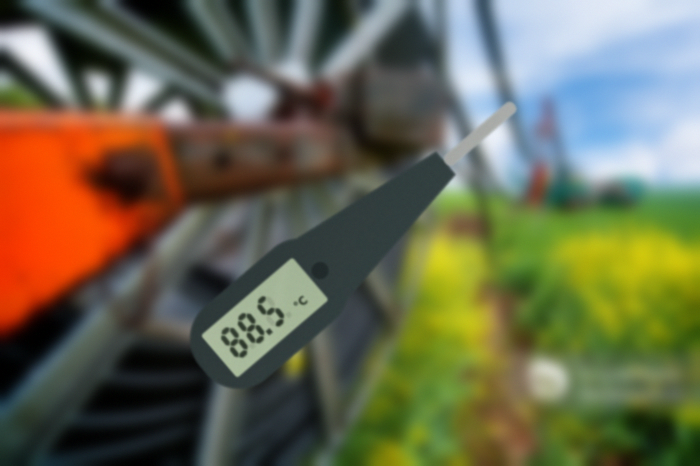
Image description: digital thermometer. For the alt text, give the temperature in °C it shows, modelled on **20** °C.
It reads **88.5** °C
